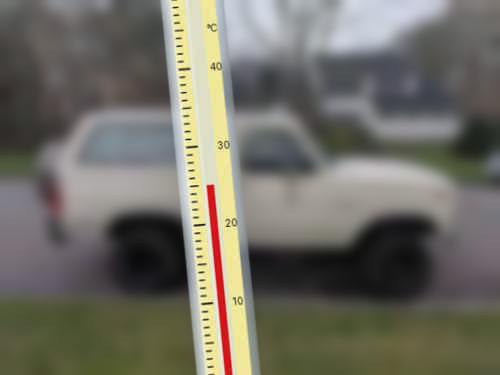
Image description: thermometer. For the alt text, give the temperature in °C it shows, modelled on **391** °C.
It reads **25** °C
